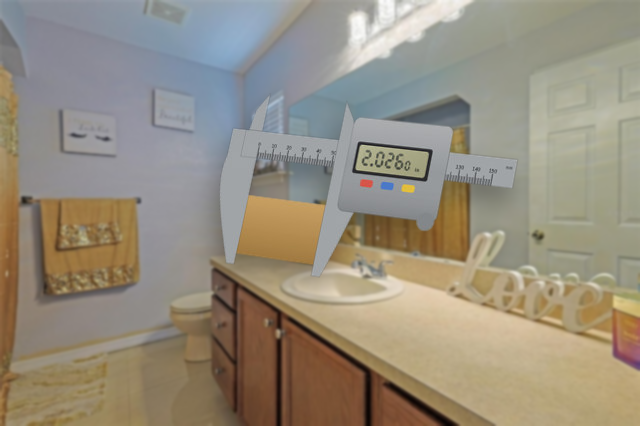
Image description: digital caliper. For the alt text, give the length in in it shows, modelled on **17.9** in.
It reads **2.0260** in
